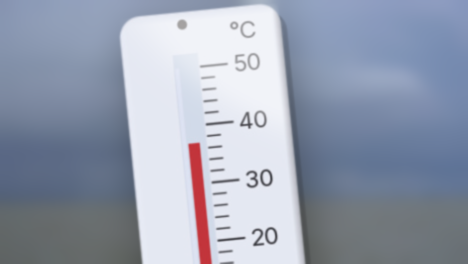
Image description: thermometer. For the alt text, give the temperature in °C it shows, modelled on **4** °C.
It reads **37** °C
